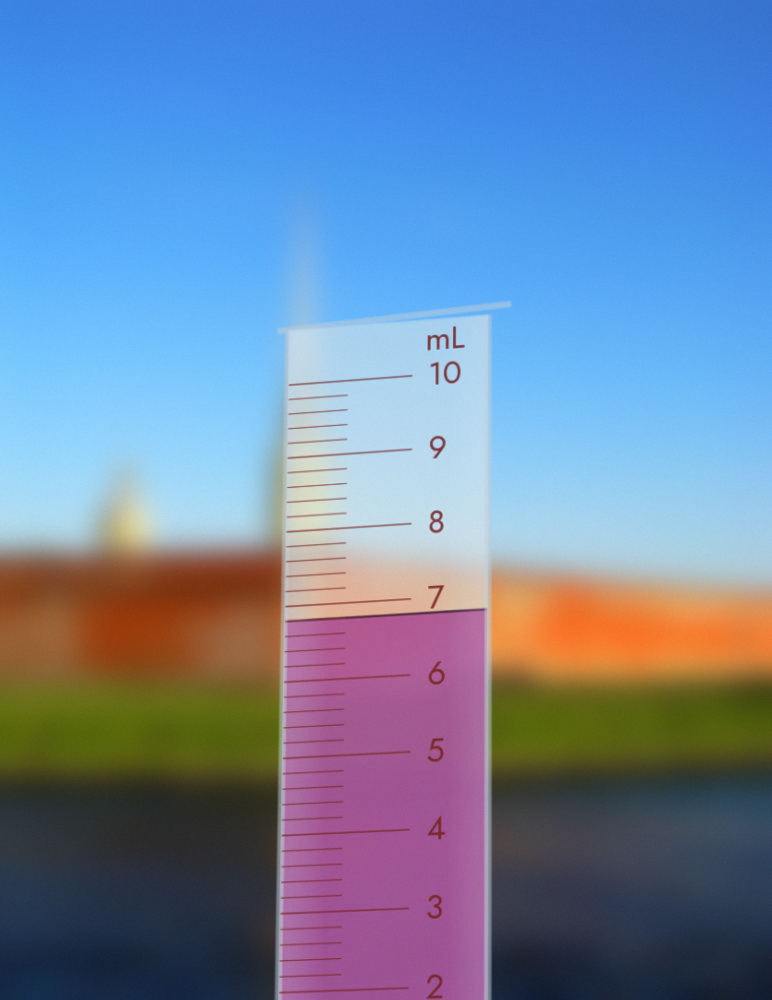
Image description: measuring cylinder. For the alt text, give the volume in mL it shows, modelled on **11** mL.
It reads **6.8** mL
